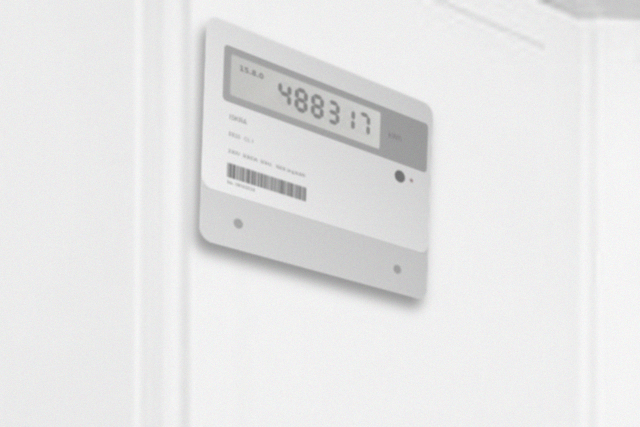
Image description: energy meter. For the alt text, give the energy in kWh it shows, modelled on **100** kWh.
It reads **488317** kWh
